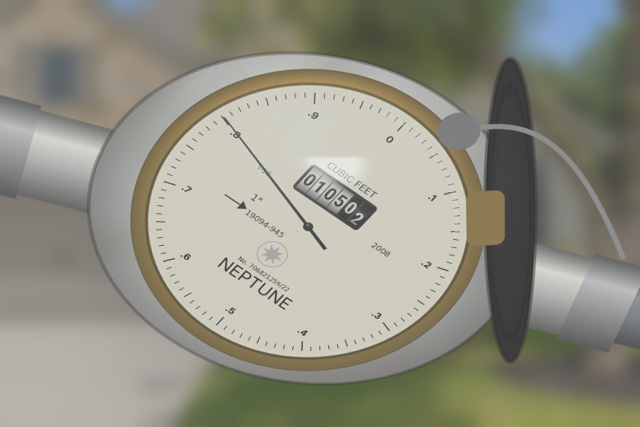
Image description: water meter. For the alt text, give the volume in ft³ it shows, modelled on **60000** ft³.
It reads **10501.80** ft³
